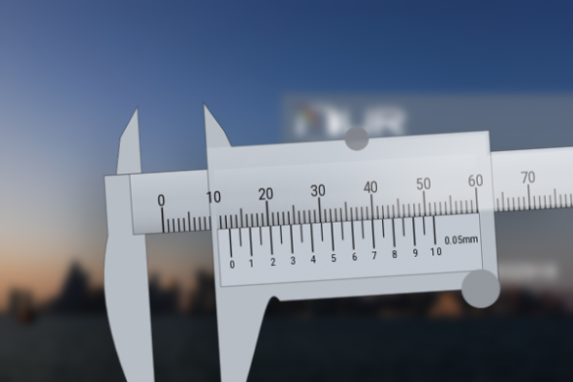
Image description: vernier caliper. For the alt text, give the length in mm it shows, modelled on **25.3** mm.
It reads **12.6** mm
